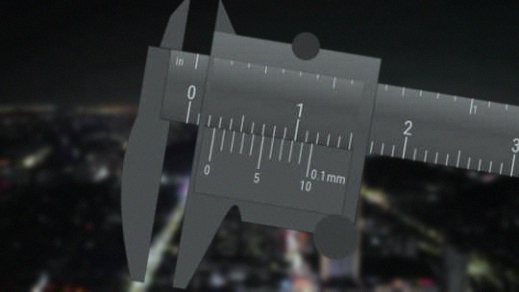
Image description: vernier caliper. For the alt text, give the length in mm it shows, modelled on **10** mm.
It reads **2.6** mm
